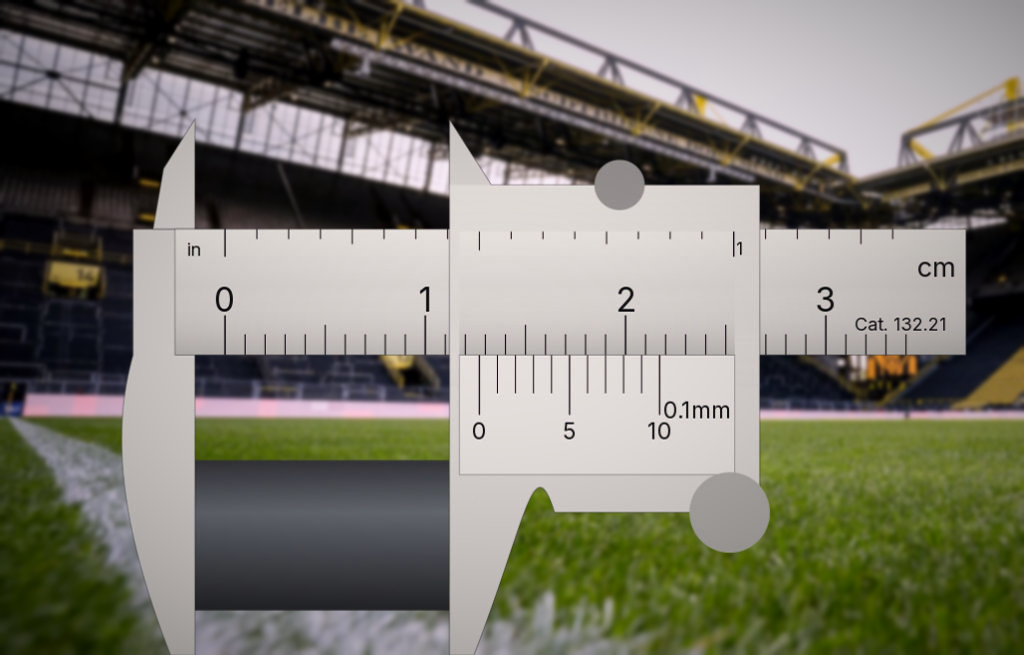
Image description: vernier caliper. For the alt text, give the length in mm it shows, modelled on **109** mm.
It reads **12.7** mm
